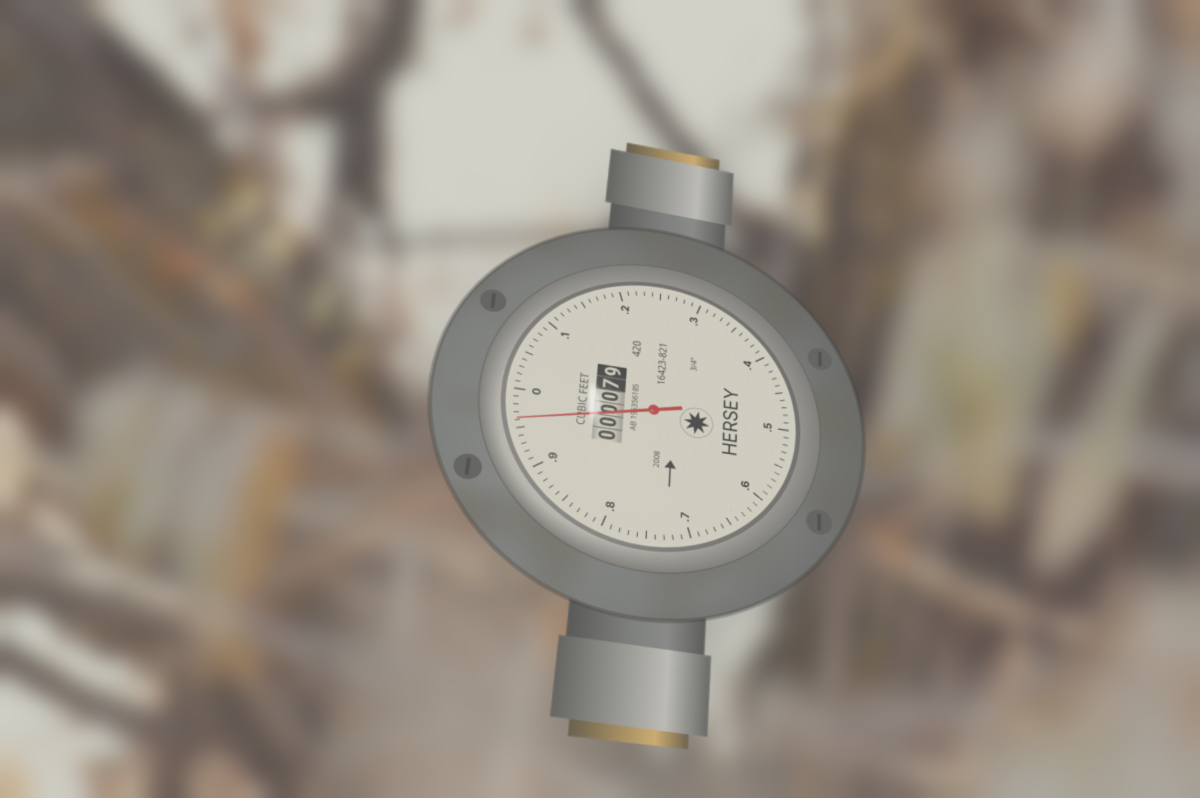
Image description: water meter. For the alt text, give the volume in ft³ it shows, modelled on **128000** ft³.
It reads **78.96** ft³
